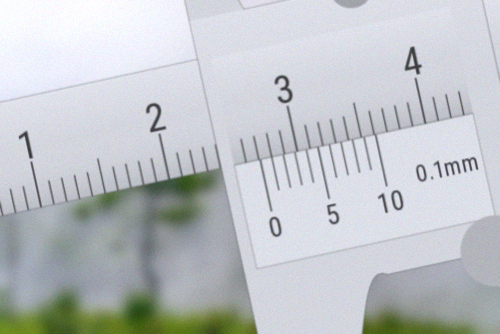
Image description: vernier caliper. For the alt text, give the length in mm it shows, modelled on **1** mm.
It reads **27.1** mm
